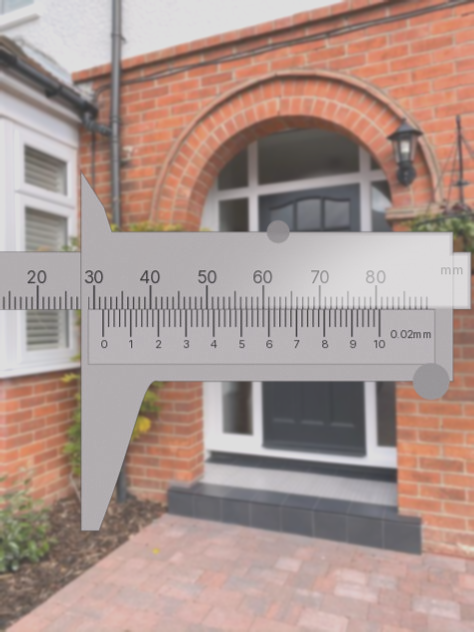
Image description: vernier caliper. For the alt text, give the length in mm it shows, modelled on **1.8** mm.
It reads **31.6** mm
